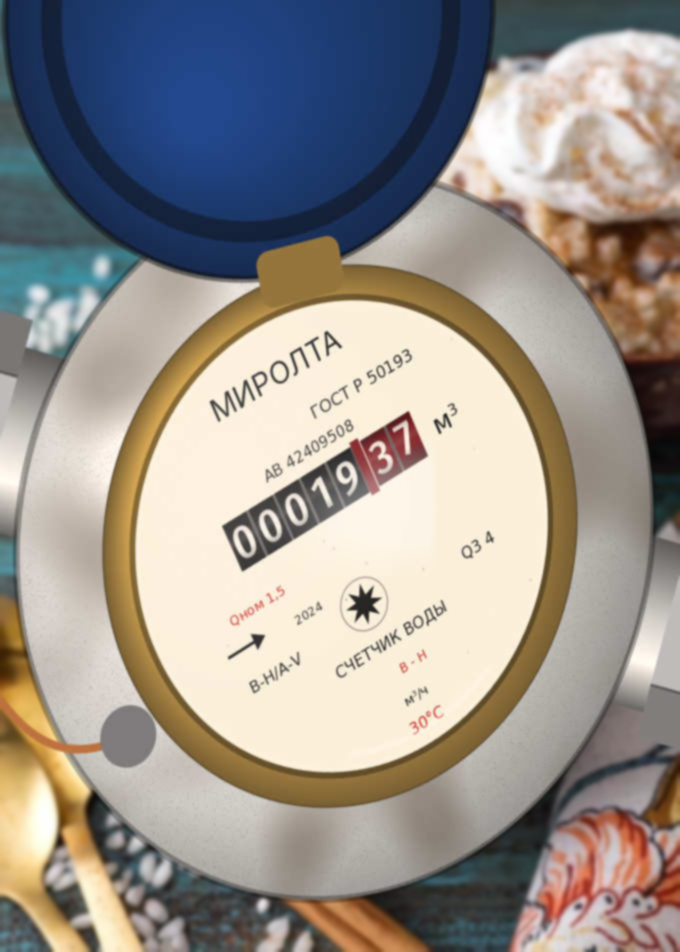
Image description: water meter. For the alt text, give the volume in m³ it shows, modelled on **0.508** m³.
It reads **19.37** m³
